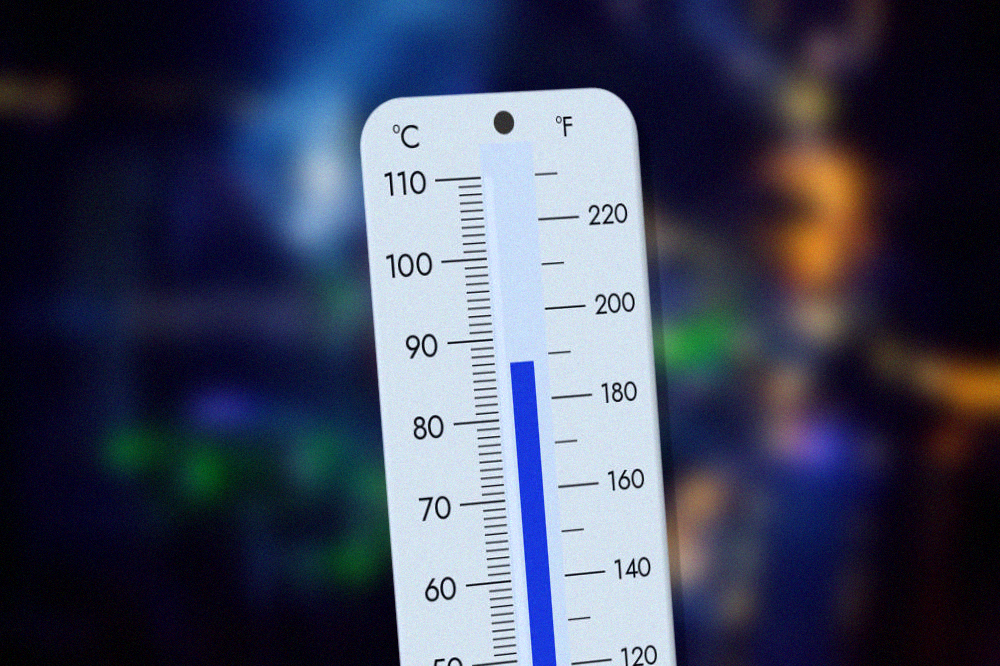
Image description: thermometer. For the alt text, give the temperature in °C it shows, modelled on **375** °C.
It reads **87** °C
